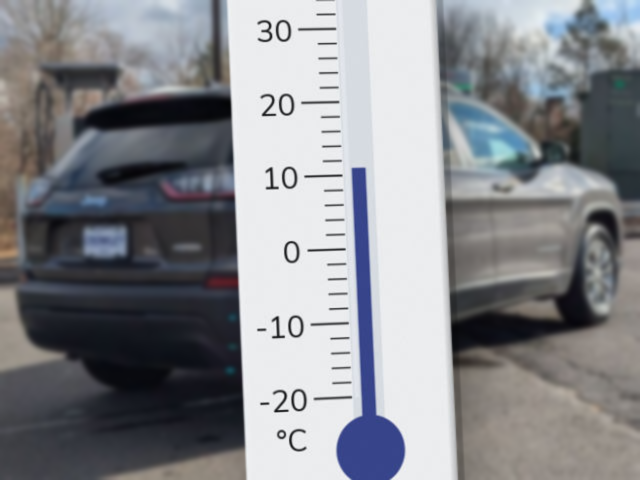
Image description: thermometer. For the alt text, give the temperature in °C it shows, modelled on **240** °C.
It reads **11** °C
